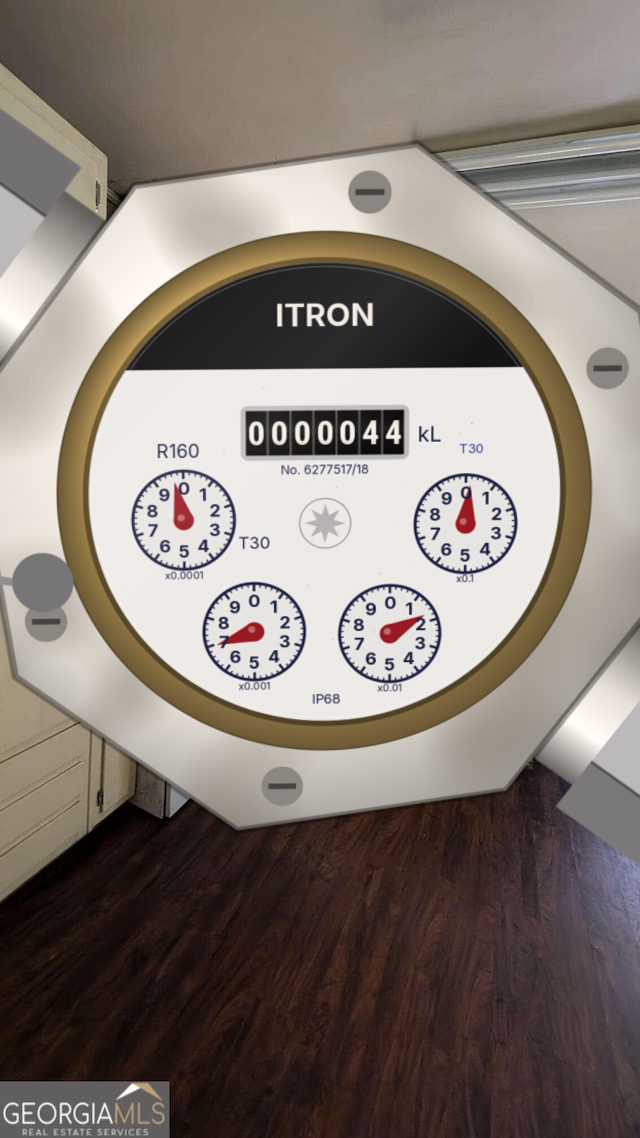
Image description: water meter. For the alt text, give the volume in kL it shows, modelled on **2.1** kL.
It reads **44.0169** kL
